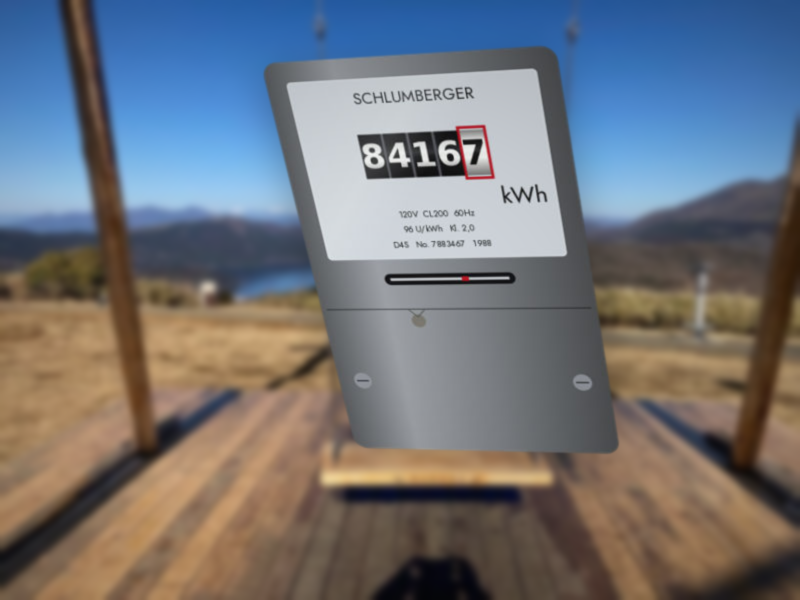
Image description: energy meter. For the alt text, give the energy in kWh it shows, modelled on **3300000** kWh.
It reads **8416.7** kWh
